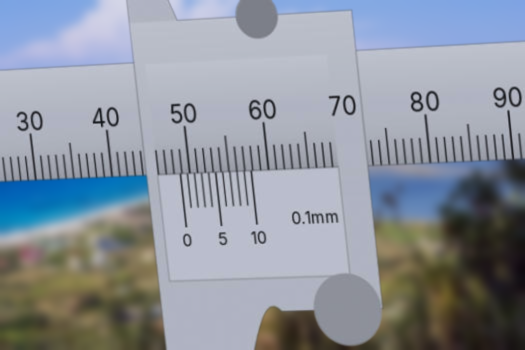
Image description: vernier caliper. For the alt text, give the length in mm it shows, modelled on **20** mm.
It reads **48.8** mm
